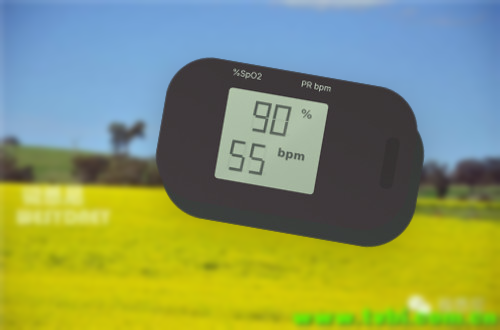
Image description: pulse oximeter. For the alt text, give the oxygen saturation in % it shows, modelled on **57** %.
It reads **90** %
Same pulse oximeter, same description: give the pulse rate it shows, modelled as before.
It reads **55** bpm
